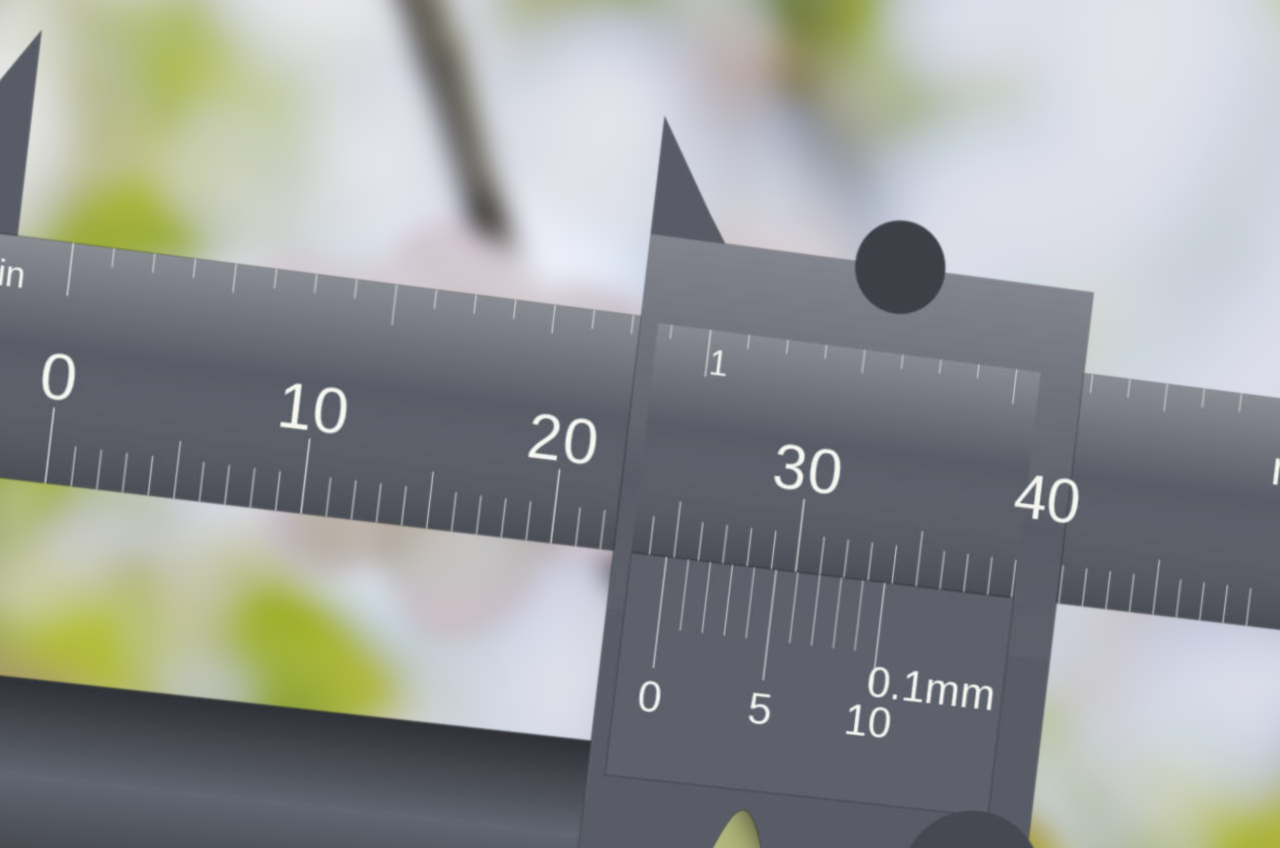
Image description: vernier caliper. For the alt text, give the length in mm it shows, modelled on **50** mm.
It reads **24.7** mm
